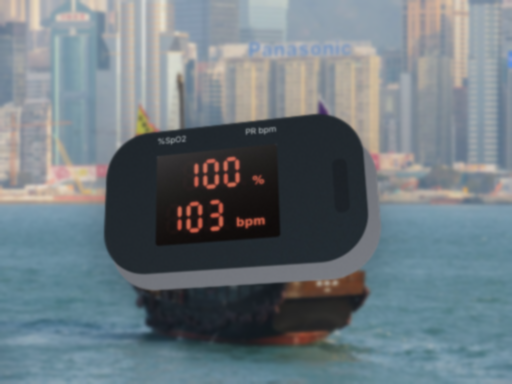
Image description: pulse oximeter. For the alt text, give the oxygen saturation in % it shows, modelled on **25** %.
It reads **100** %
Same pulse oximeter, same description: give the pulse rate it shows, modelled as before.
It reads **103** bpm
